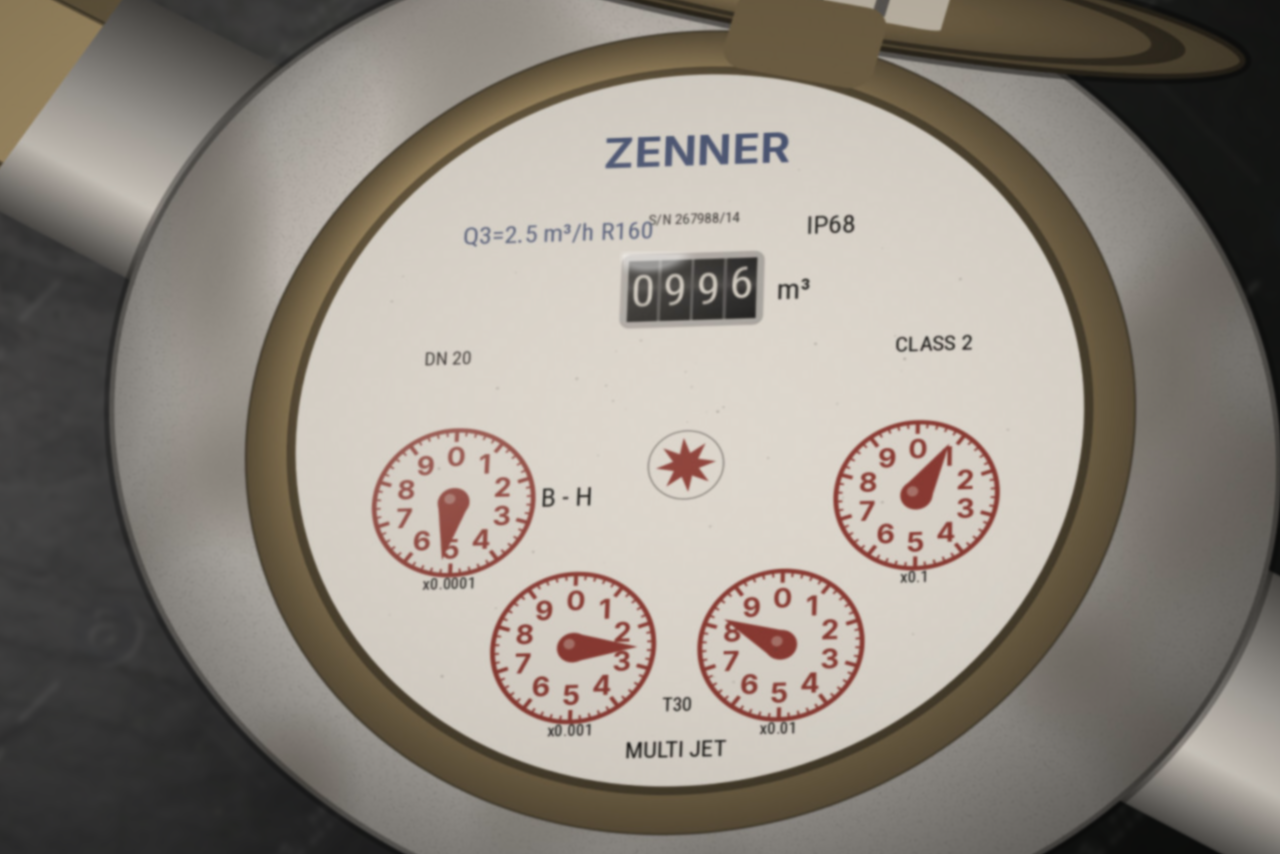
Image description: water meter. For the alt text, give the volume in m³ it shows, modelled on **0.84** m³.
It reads **996.0825** m³
